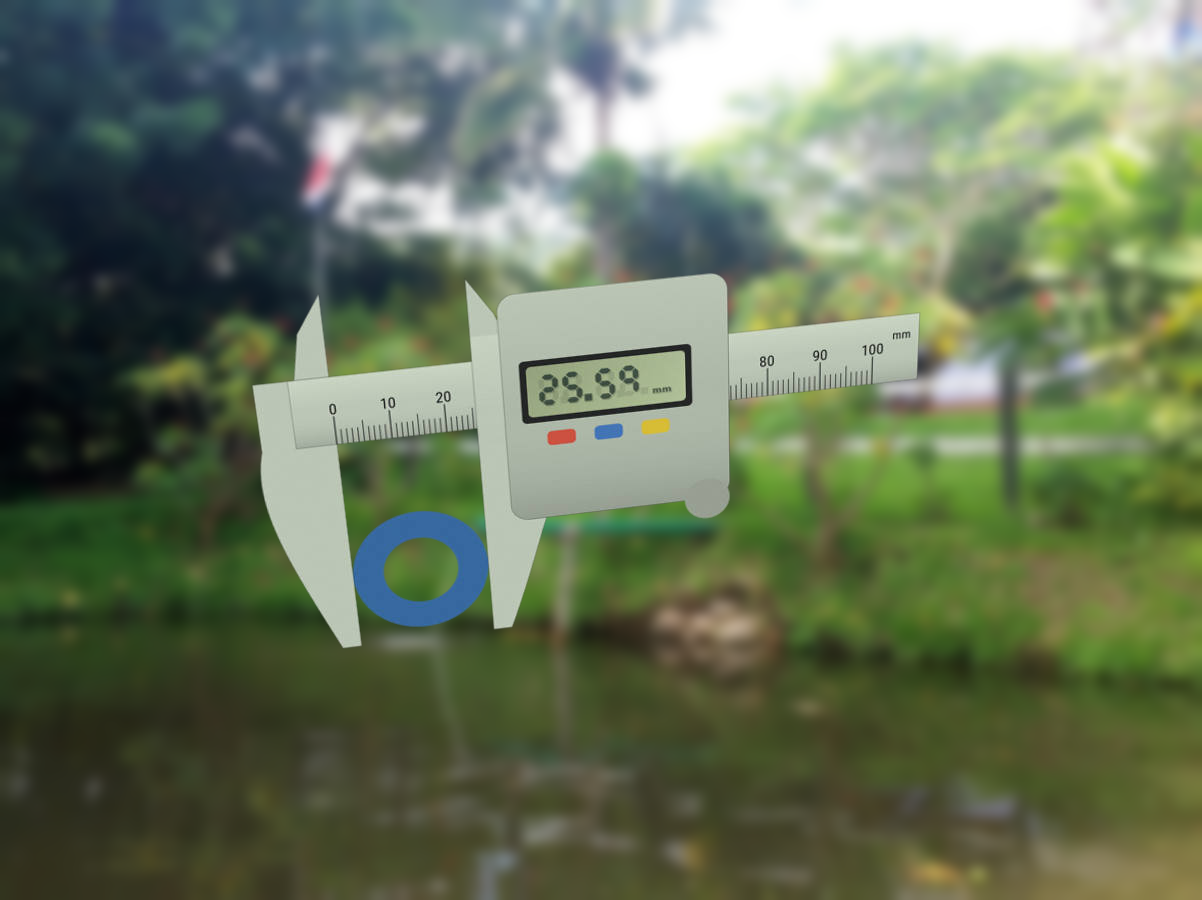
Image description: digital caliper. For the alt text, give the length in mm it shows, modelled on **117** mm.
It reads **25.59** mm
